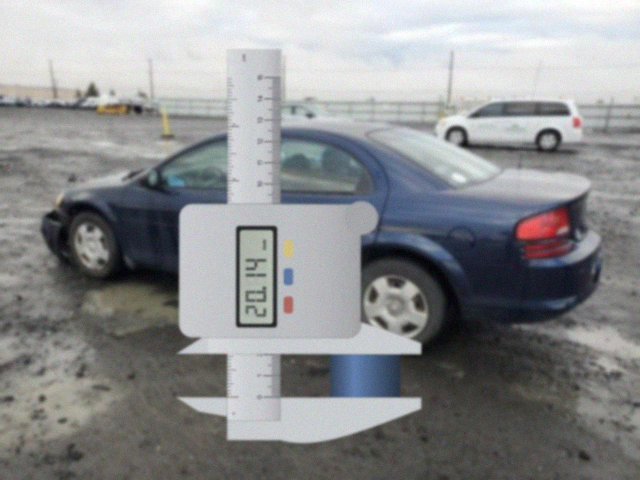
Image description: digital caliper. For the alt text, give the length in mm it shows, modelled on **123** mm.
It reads **20.14** mm
